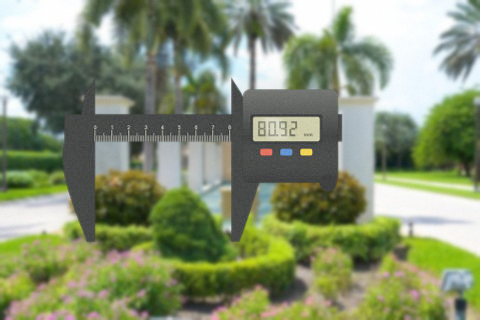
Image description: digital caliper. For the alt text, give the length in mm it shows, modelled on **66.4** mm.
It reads **80.92** mm
